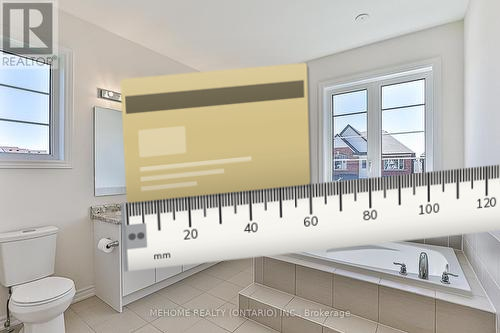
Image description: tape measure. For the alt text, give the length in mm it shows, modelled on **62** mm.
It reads **60** mm
